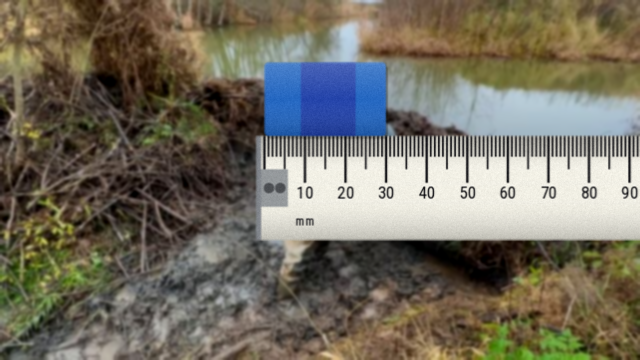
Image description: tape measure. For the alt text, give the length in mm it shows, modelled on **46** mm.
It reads **30** mm
